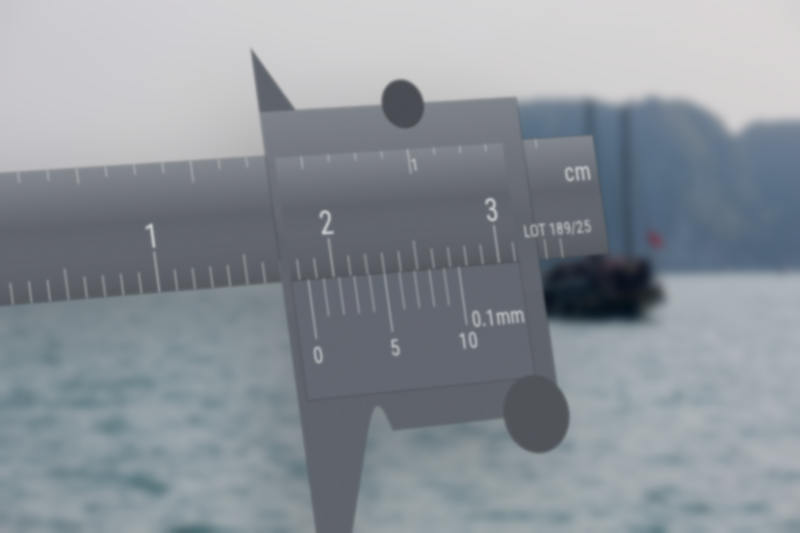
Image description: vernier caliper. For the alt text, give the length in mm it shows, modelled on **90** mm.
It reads **18.5** mm
